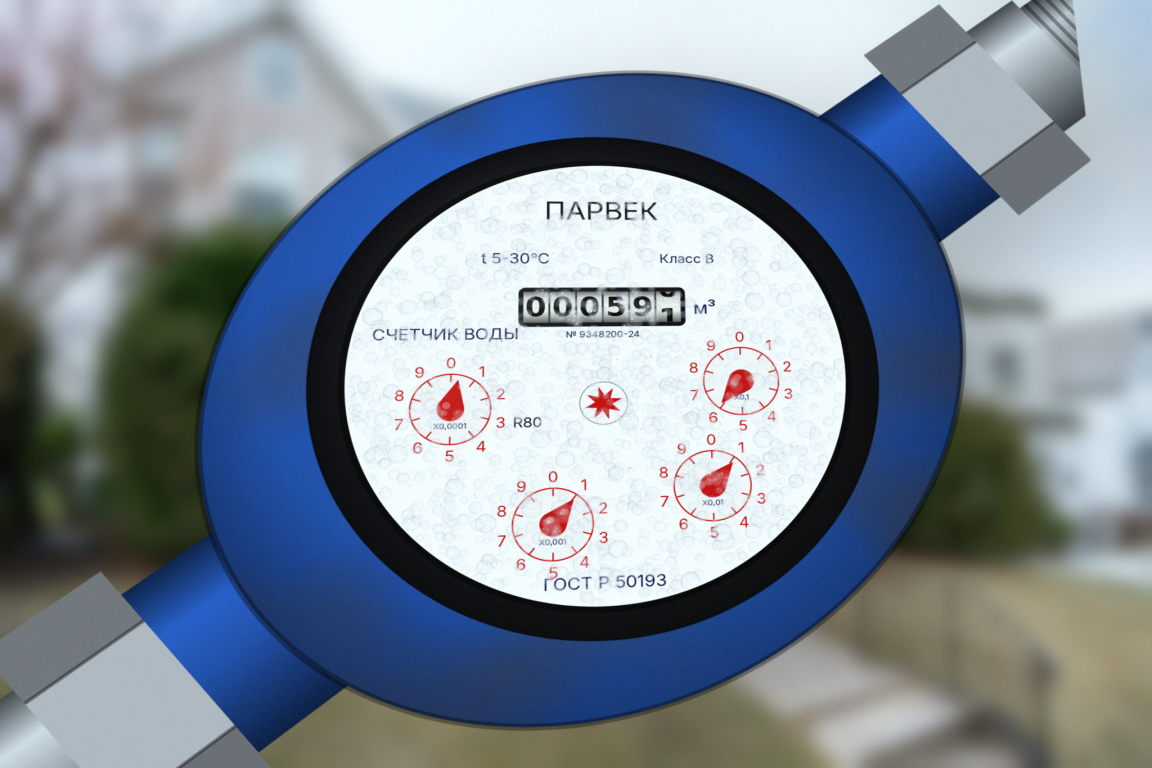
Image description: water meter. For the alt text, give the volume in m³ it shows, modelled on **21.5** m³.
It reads **590.6110** m³
